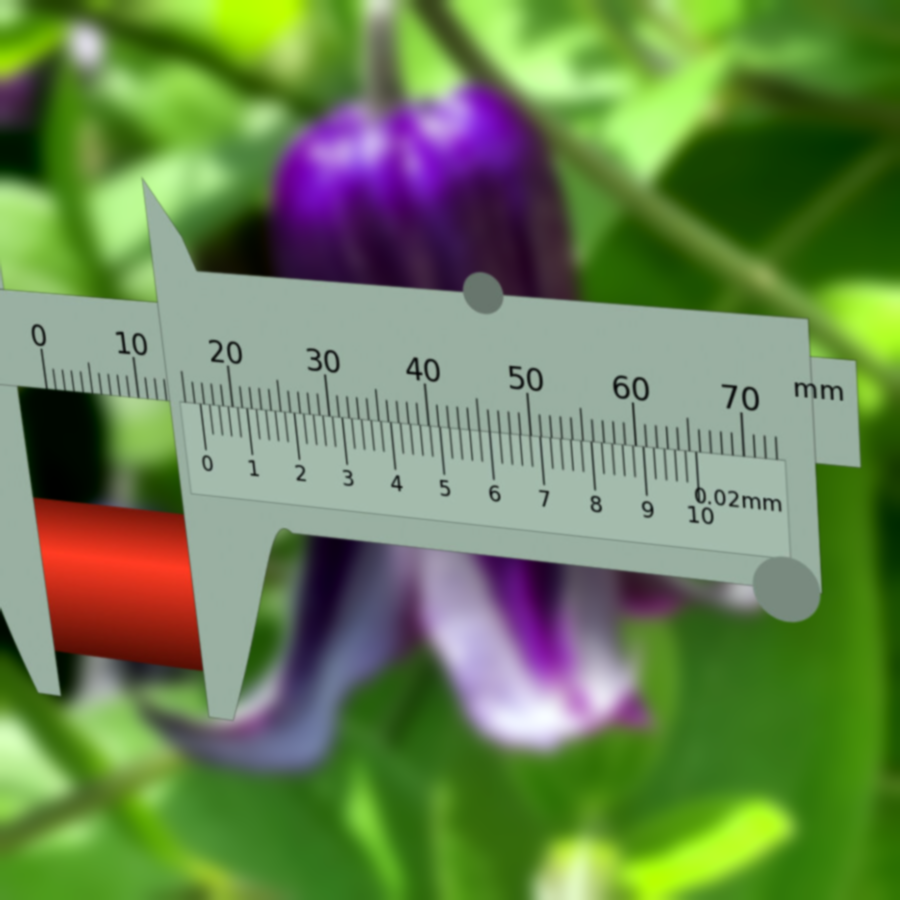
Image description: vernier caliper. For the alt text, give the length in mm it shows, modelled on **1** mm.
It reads **16.6** mm
